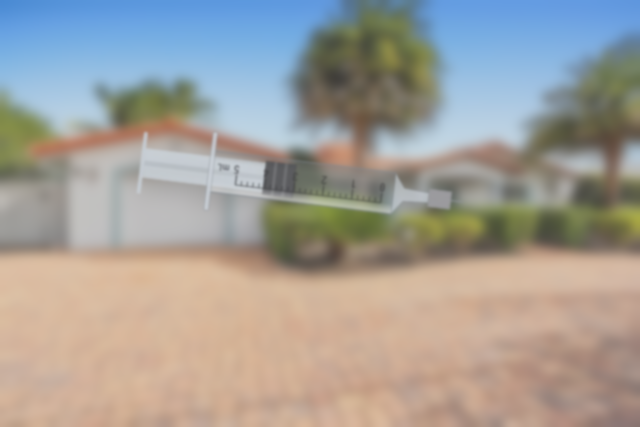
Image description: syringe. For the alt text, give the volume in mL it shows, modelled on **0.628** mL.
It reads **3** mL
